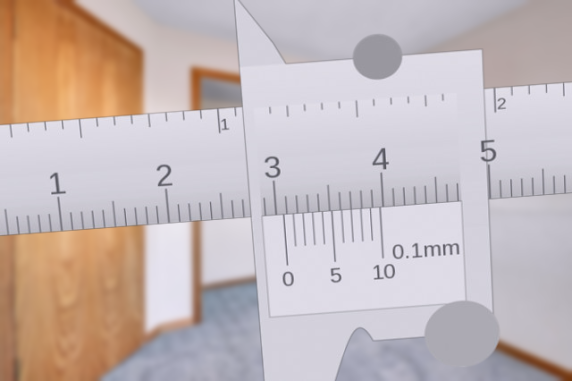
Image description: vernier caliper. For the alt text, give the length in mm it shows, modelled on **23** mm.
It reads **30.7** mm
